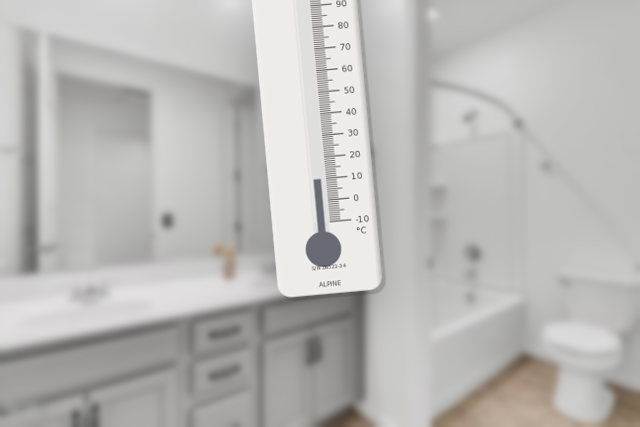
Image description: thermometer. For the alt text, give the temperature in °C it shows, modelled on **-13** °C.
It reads **10** °C
